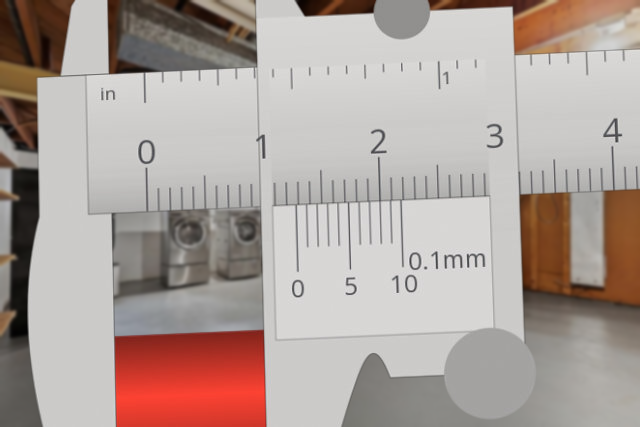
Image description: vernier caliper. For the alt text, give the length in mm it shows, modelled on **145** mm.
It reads **12.8** mm
